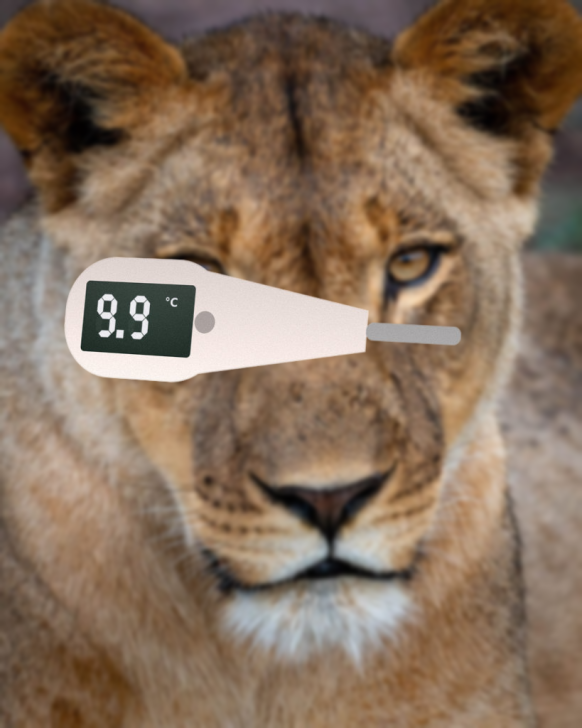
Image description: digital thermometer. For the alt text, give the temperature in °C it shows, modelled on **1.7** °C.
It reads **9.9** °C
